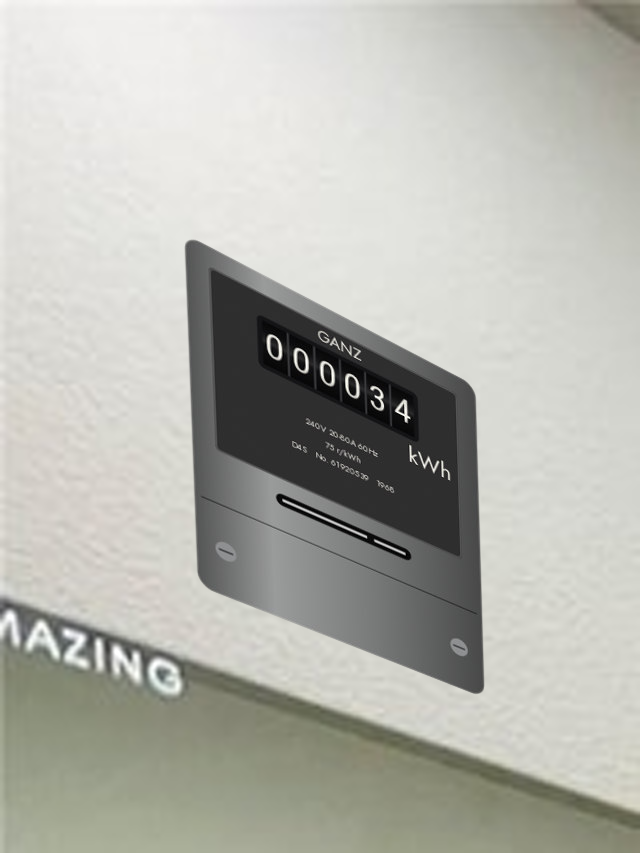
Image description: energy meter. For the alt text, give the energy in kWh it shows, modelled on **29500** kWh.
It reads **34** kWh
